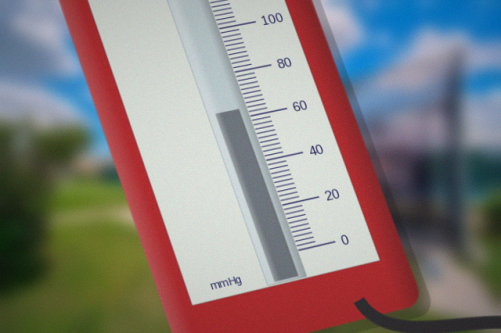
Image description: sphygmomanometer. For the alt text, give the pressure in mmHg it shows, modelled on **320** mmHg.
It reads **64** mmHg
